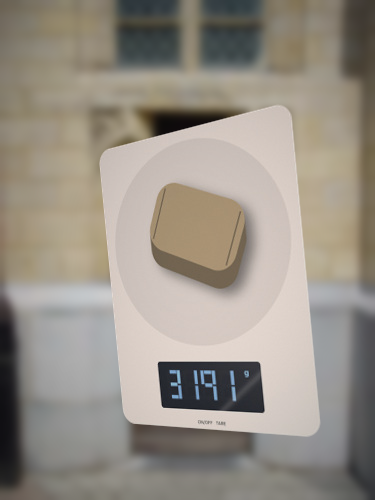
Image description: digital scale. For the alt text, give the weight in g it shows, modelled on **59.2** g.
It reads **3191** g
